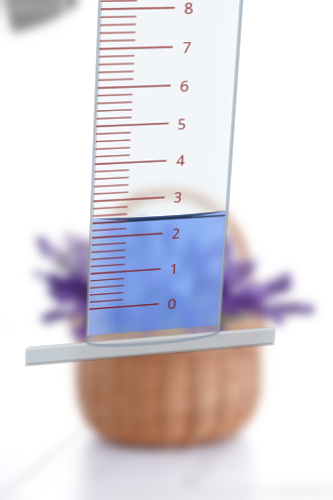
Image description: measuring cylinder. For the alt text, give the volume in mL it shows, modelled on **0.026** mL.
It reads **2.4** mL
